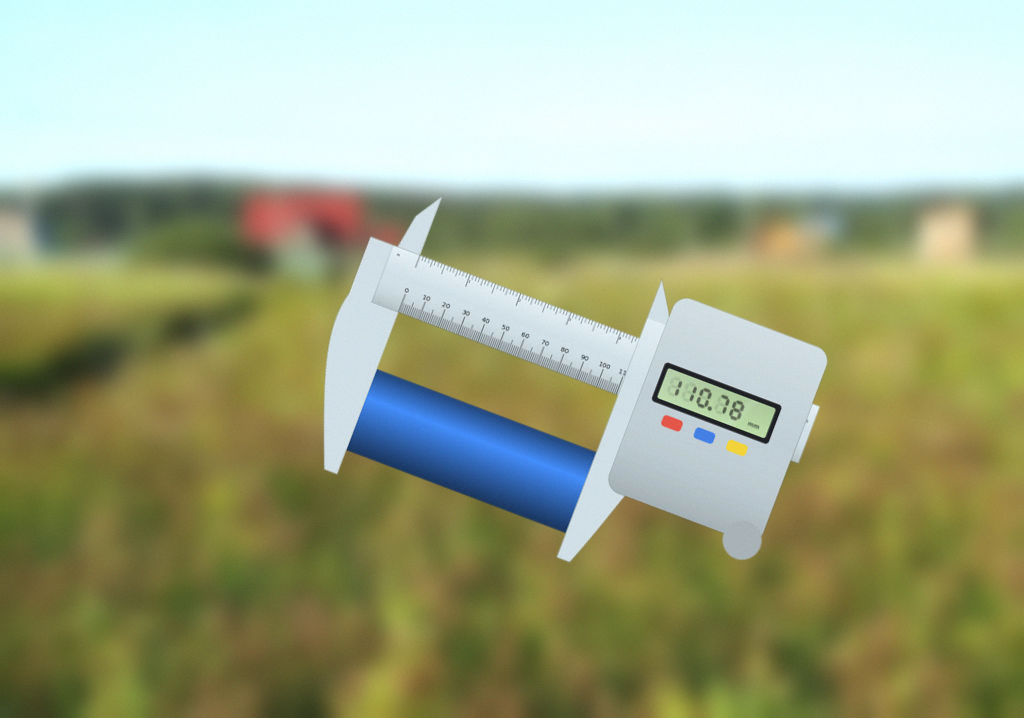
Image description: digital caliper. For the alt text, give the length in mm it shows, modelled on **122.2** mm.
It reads **110.78** mm
